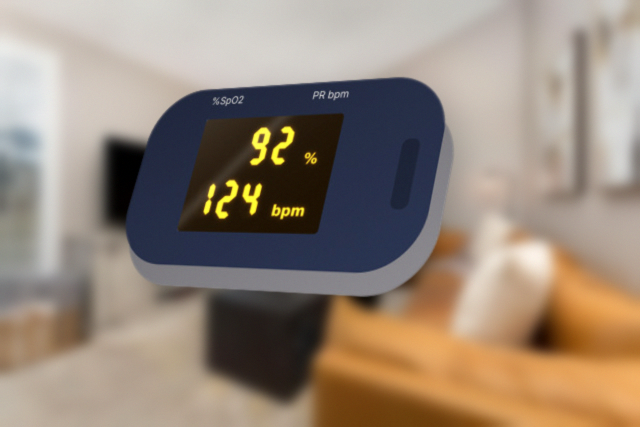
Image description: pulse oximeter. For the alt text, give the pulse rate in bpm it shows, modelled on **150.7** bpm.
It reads **124** bpm
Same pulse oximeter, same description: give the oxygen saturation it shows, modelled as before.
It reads **92** %
